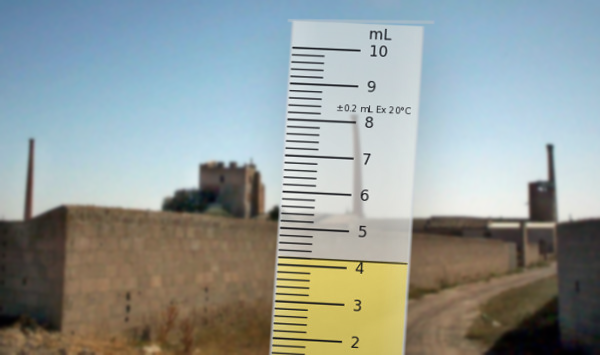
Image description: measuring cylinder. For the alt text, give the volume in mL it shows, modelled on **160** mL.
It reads **4.2** mL
